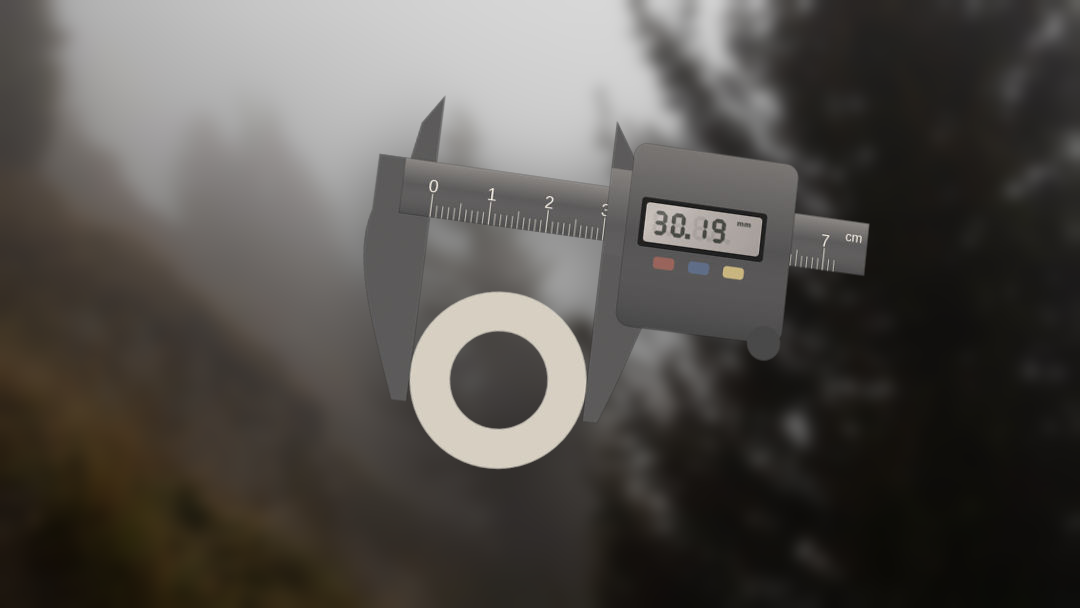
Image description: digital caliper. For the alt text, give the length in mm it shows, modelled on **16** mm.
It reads **30.19** mm
